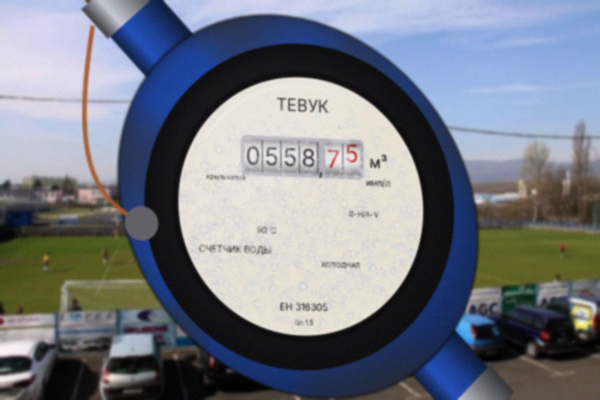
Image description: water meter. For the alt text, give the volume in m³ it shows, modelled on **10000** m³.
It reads **558.75** m³
